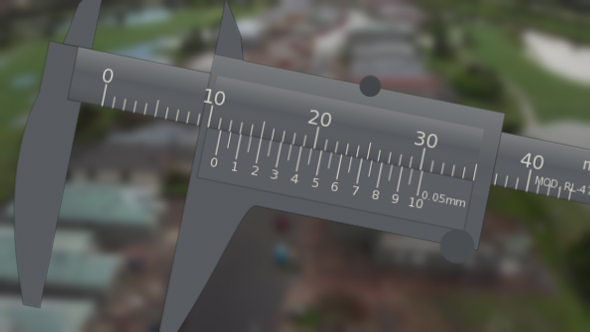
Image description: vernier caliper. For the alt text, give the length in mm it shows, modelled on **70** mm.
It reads **11.2** mm
